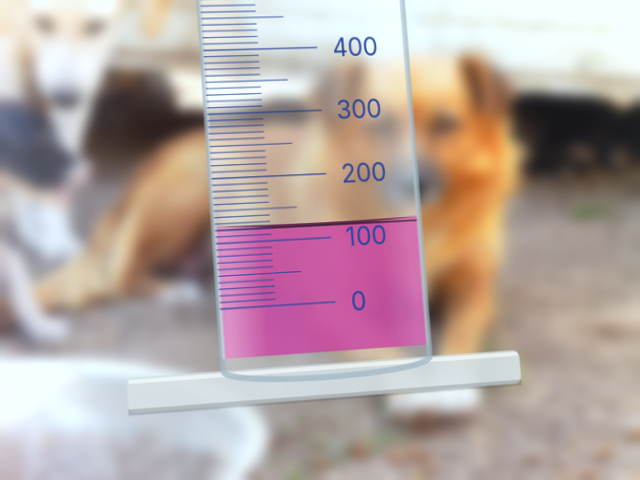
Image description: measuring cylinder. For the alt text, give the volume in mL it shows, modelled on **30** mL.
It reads **120** mL
